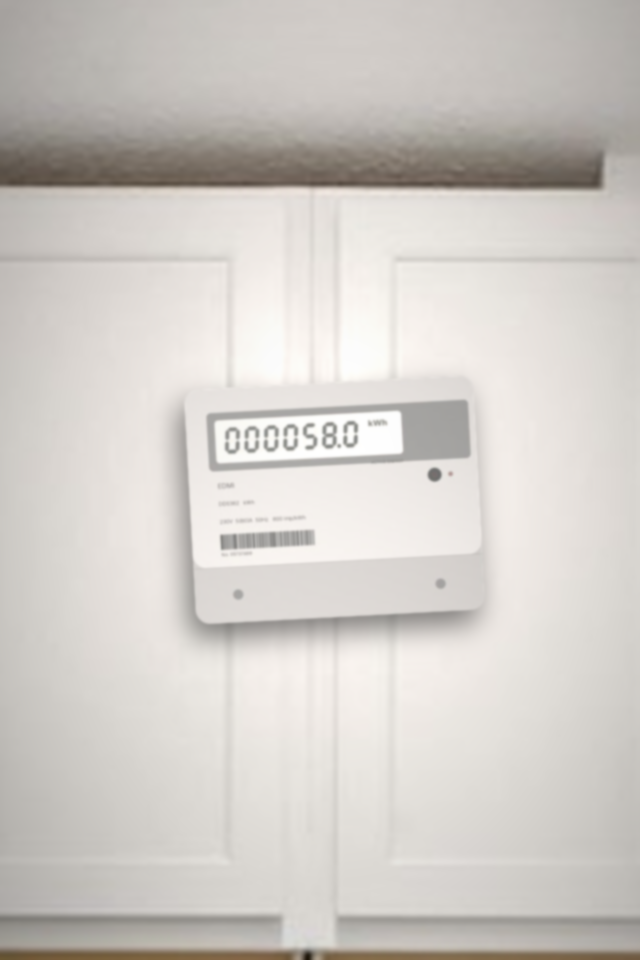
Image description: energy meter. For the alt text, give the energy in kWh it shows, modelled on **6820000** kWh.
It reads **58.0** kWh
